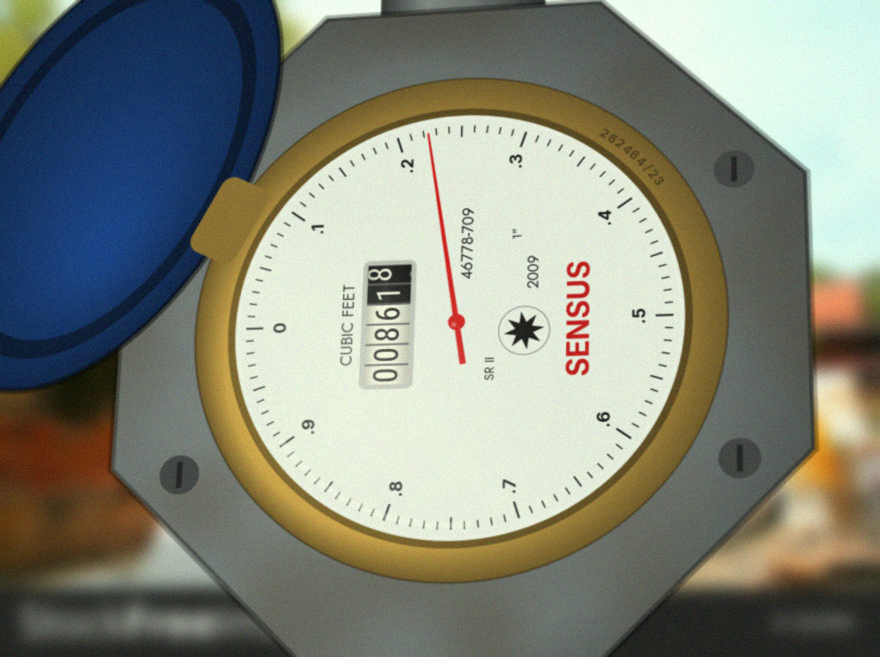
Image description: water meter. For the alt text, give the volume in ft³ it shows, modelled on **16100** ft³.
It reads **8618.22** ft³
